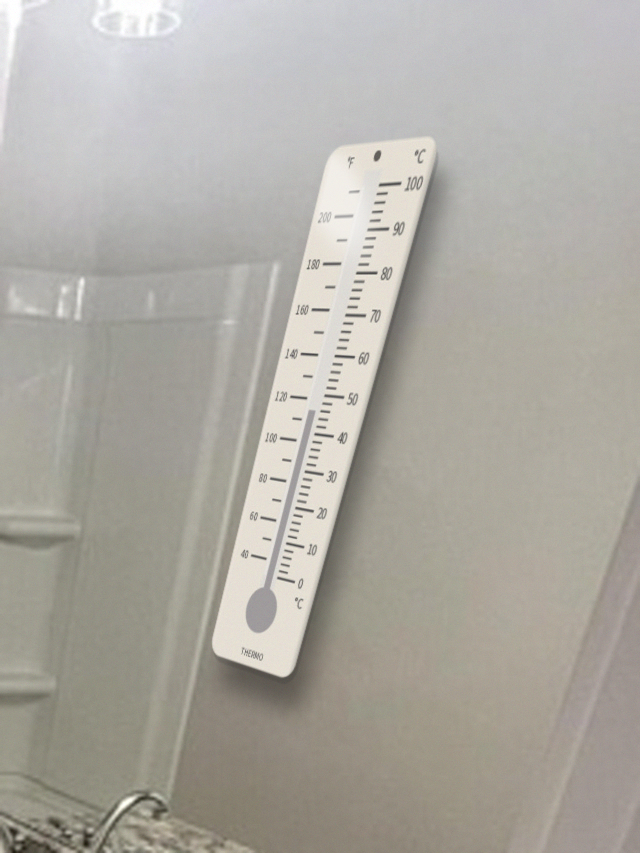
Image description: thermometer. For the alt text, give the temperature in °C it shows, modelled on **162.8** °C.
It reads **46** °C
